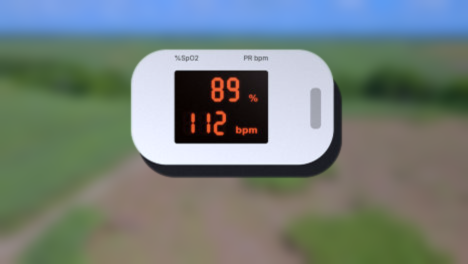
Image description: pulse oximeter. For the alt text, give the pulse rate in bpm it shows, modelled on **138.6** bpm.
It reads **112** bpm
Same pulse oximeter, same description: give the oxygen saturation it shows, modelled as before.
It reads **89** %
